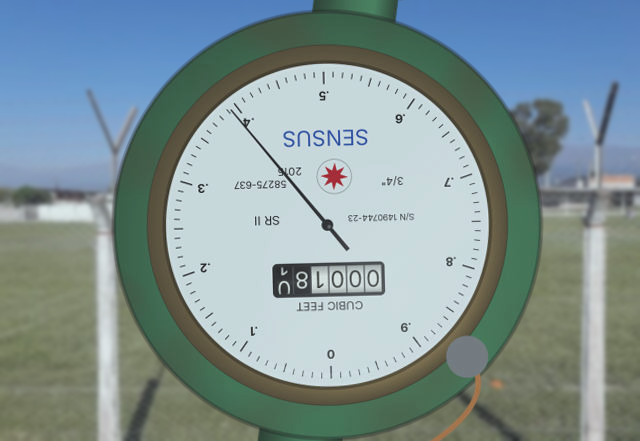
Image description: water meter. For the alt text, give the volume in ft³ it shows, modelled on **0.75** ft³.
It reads **180.39** ft³
